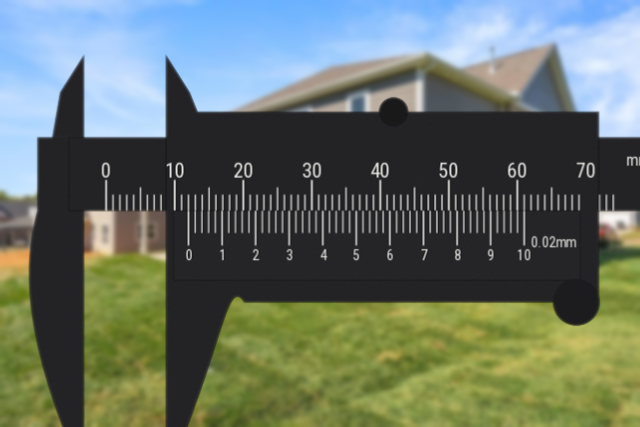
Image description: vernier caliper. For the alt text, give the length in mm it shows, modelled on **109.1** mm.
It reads **12.0** mm
